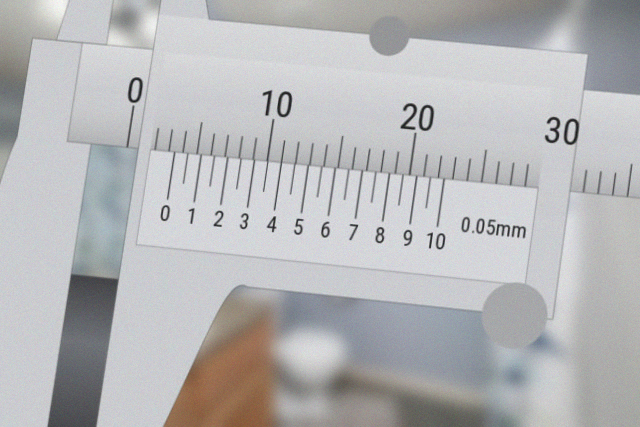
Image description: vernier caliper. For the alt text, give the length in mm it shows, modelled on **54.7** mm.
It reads **3.4** mm
